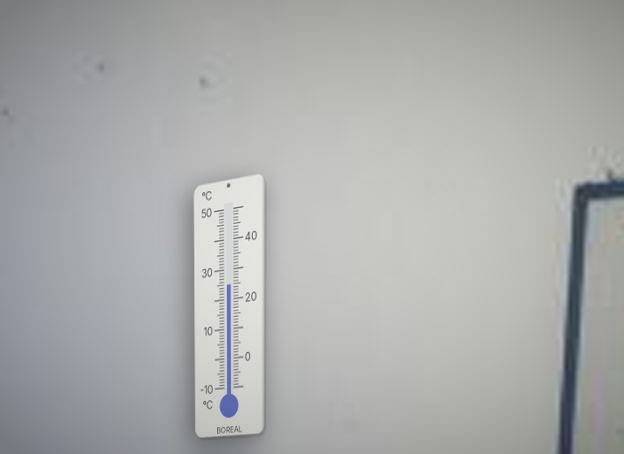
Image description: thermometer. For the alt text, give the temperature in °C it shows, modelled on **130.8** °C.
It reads **25** °C
